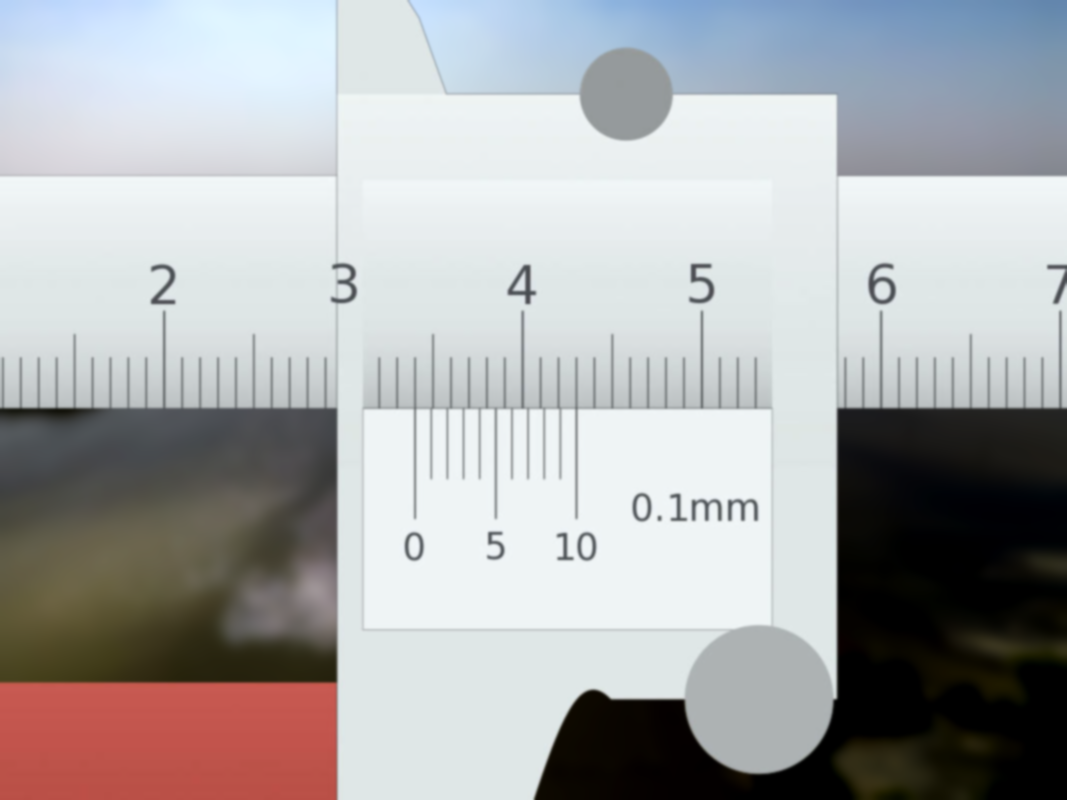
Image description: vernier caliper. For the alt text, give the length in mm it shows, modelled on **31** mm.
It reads **34.0** mm
